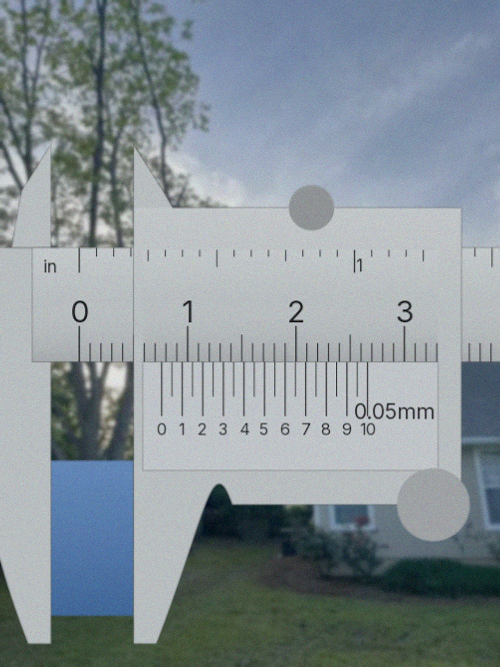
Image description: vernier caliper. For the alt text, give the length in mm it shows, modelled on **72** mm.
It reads **7.6** mm
